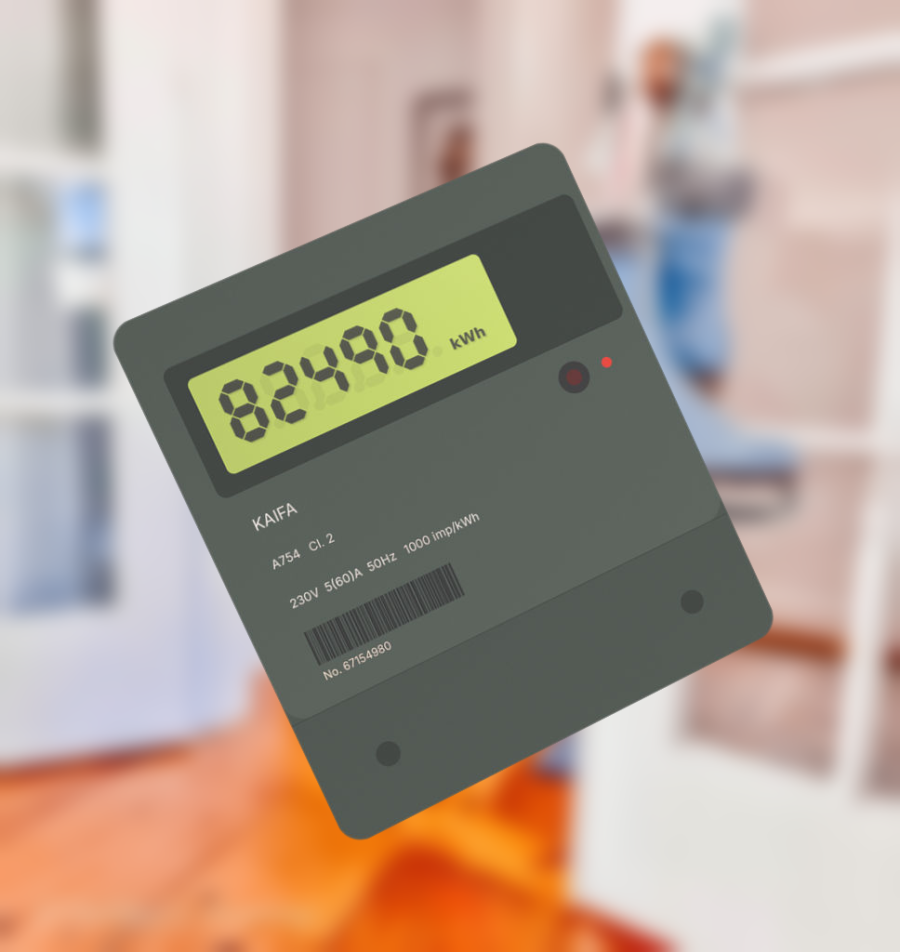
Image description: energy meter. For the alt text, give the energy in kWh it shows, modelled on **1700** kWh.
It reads **82490** kWh
